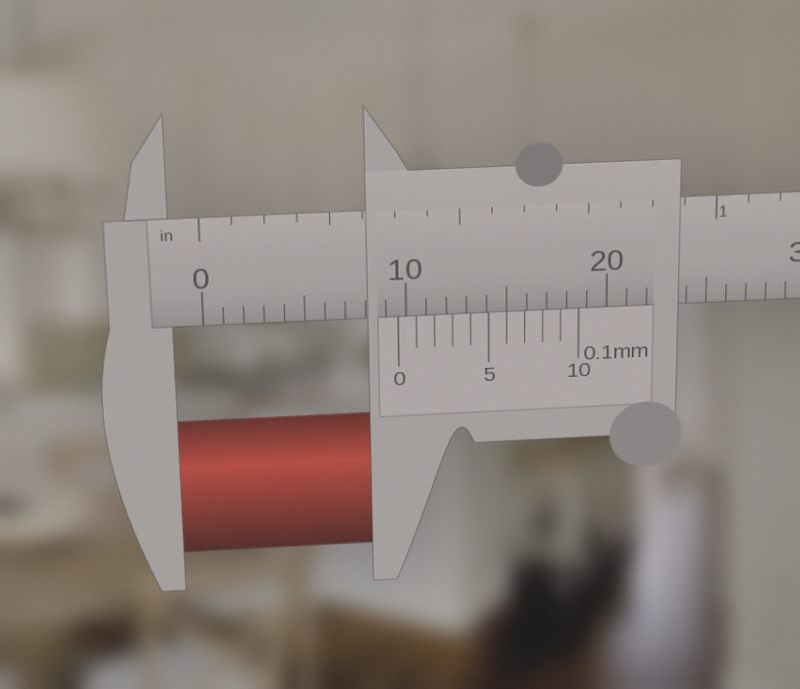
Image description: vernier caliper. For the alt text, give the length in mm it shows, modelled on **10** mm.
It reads **9.6** mm
